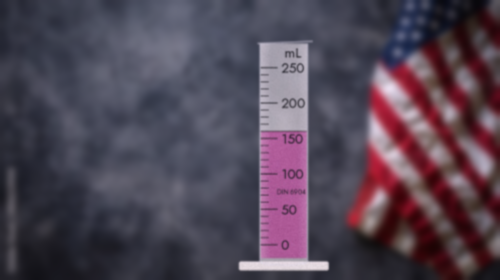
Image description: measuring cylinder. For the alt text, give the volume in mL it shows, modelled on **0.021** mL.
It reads **160** mL
